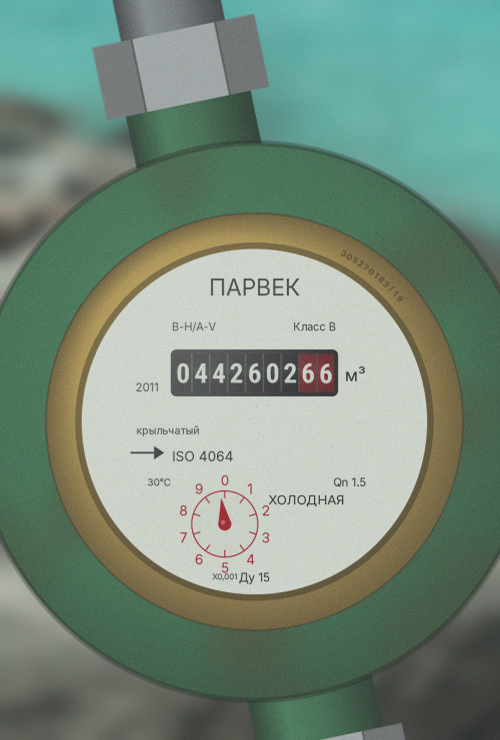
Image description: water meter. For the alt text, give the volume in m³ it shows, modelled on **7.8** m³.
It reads **442602.659** m³
